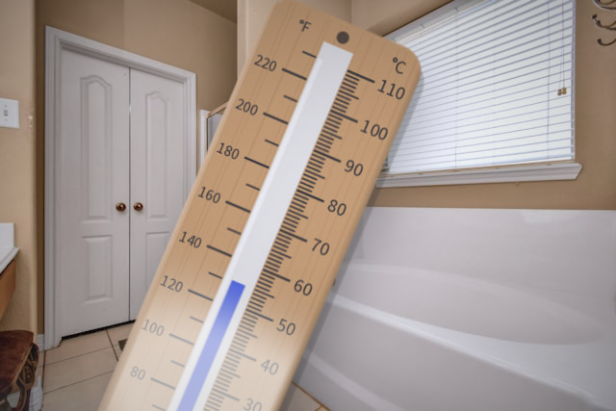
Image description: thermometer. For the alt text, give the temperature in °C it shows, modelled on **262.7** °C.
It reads **55** °C
